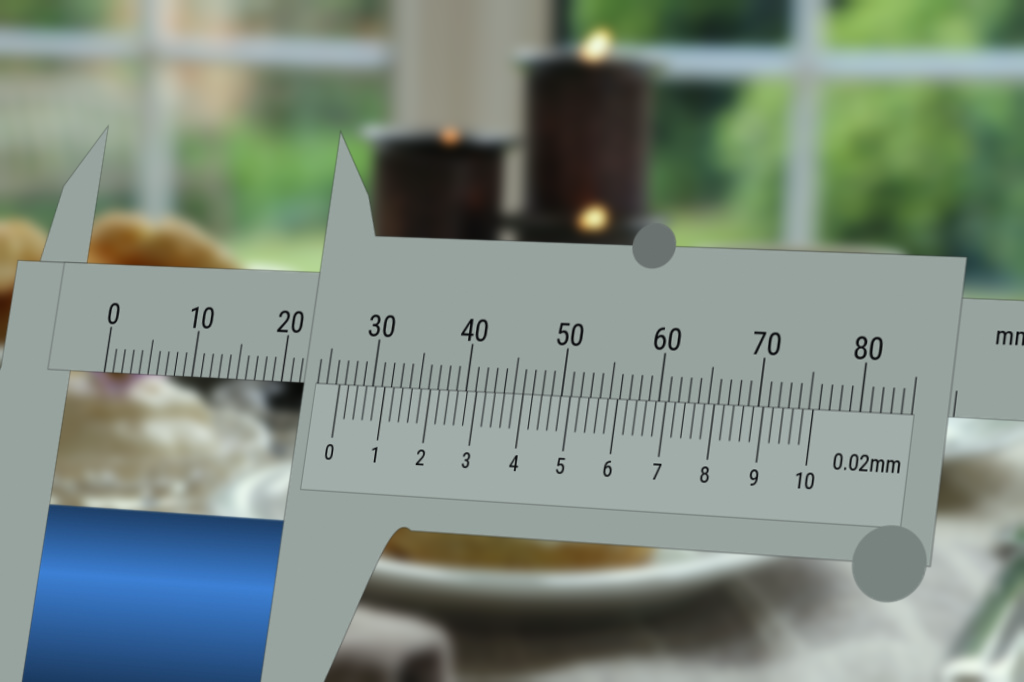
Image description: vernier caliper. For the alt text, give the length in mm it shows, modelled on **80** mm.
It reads **26.4** mm
